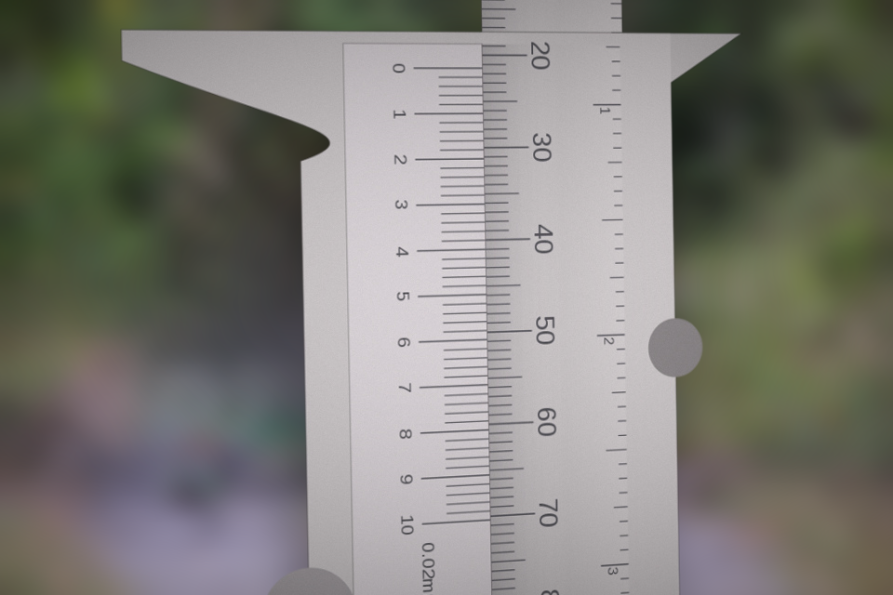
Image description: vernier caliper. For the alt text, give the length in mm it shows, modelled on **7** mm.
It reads **21.4** mm
